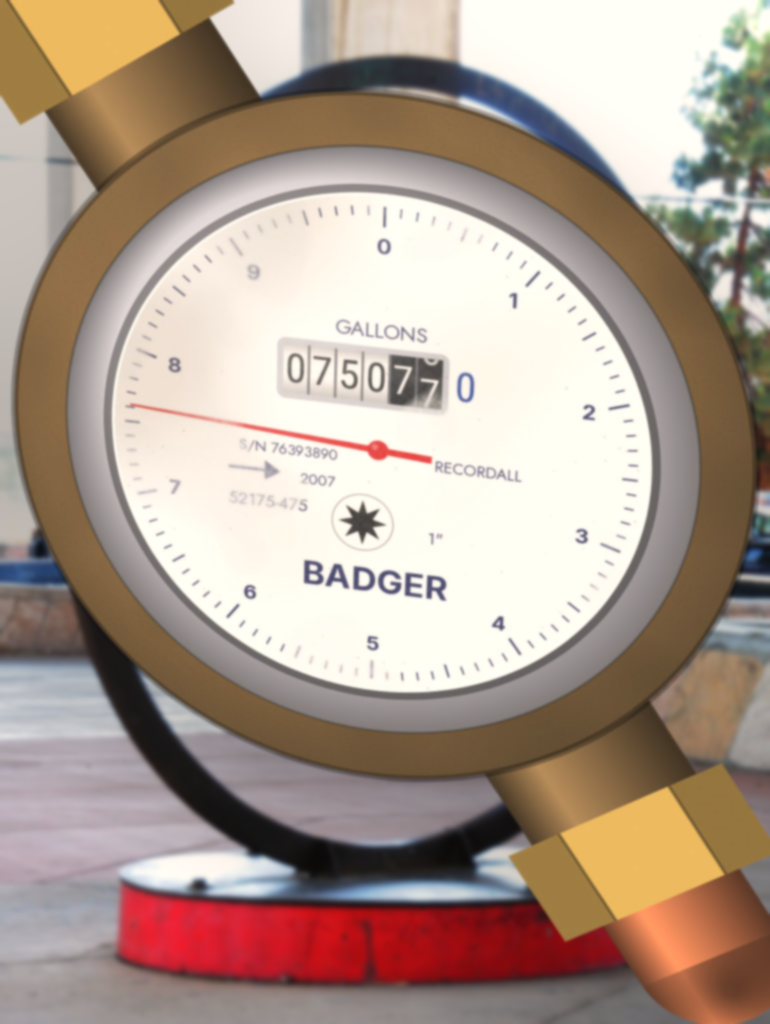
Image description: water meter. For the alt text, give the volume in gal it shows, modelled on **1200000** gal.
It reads **750767.6** gal
